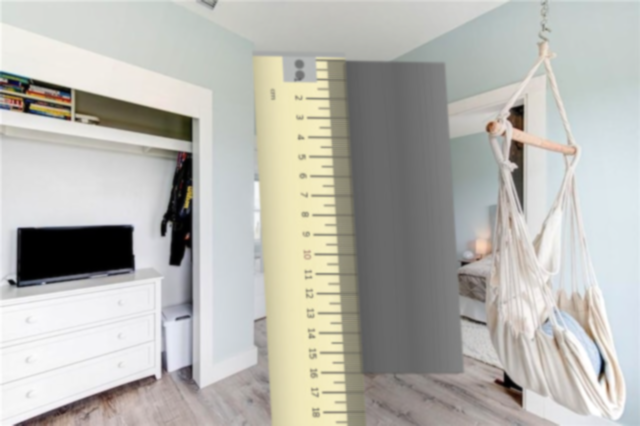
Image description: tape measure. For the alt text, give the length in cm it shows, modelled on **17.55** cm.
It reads **16** cm
